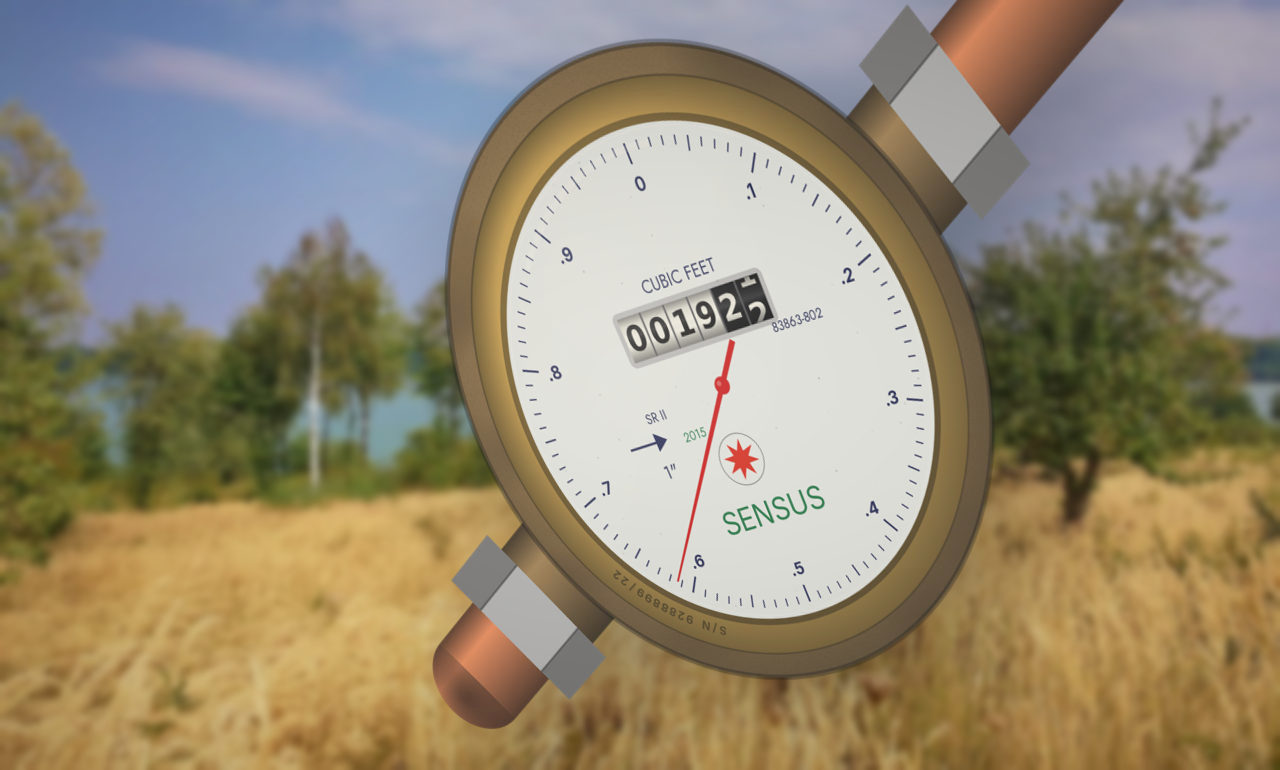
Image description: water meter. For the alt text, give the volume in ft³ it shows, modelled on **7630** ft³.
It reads **1921.61** ft³
